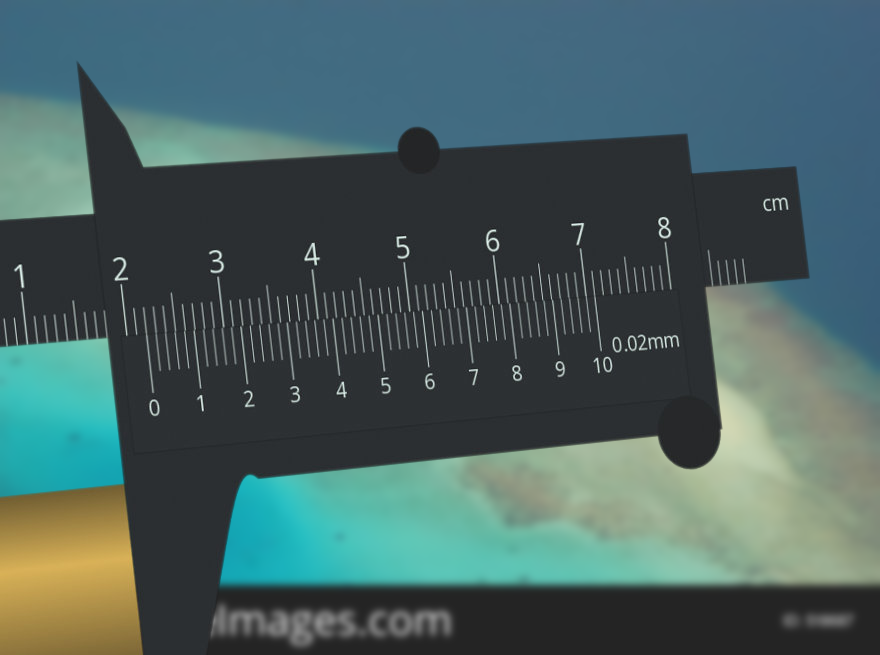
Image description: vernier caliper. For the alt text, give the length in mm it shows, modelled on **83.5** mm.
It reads **22.0** mm
